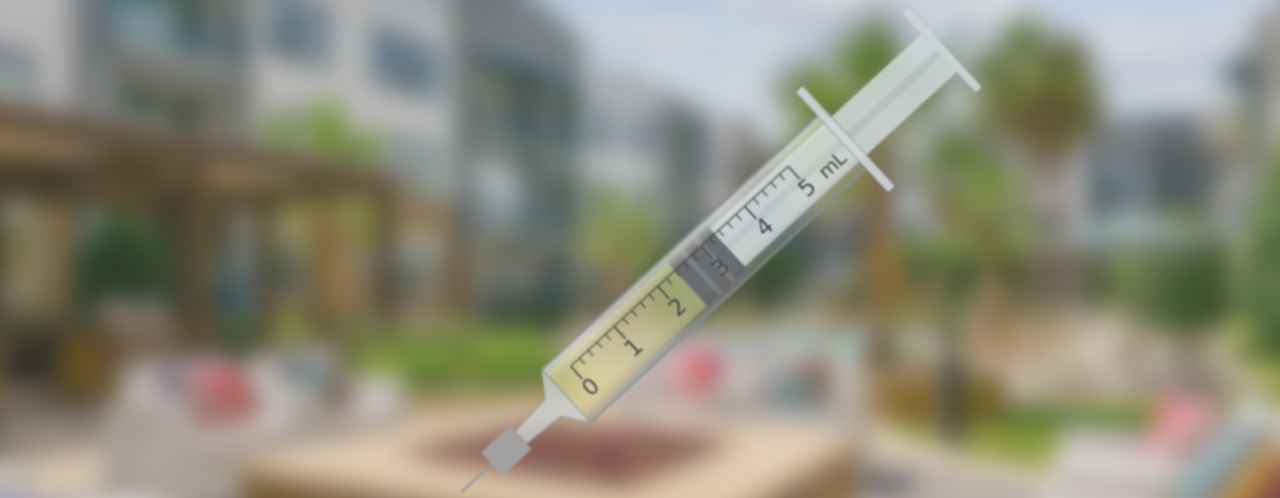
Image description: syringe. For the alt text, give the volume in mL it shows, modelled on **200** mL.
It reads **2.4** mL
